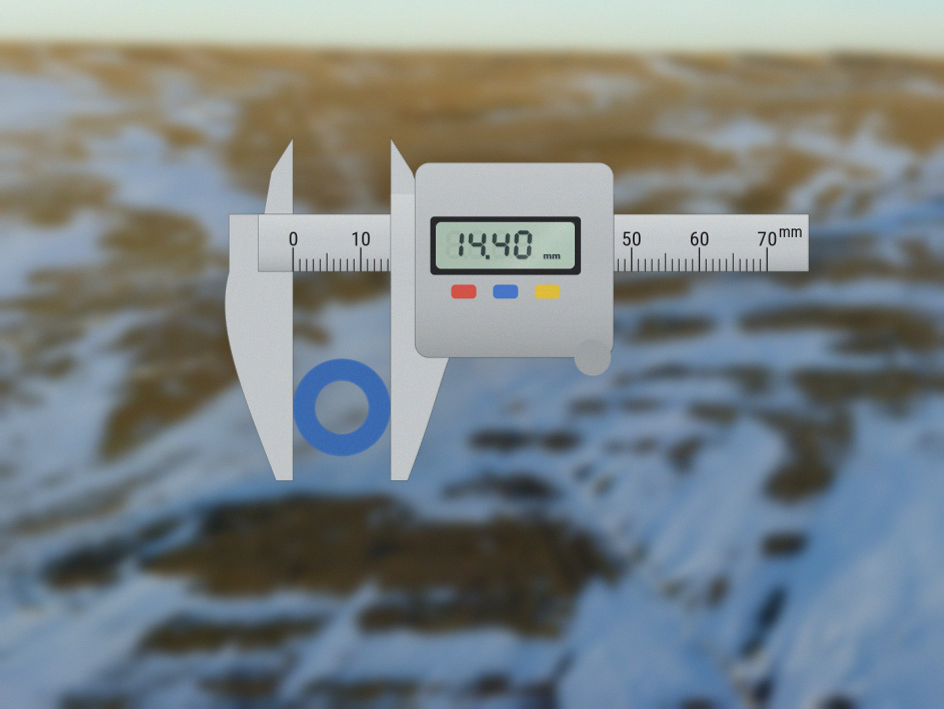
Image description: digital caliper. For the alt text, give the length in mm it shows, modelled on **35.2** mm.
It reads **14.40** mm
